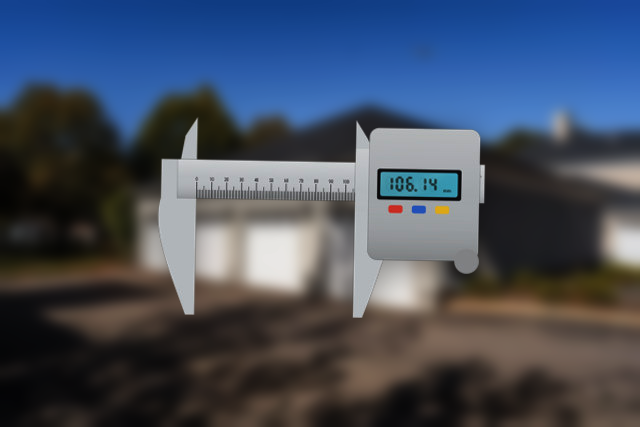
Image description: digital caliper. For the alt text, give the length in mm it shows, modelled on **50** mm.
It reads **106.14** mm
